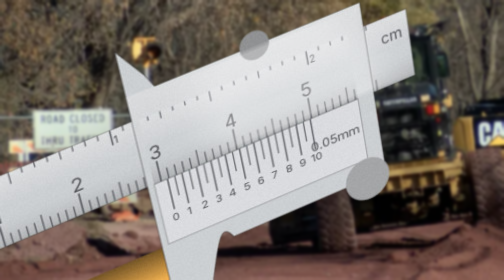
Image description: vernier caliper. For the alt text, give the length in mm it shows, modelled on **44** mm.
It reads **30.8** mm
